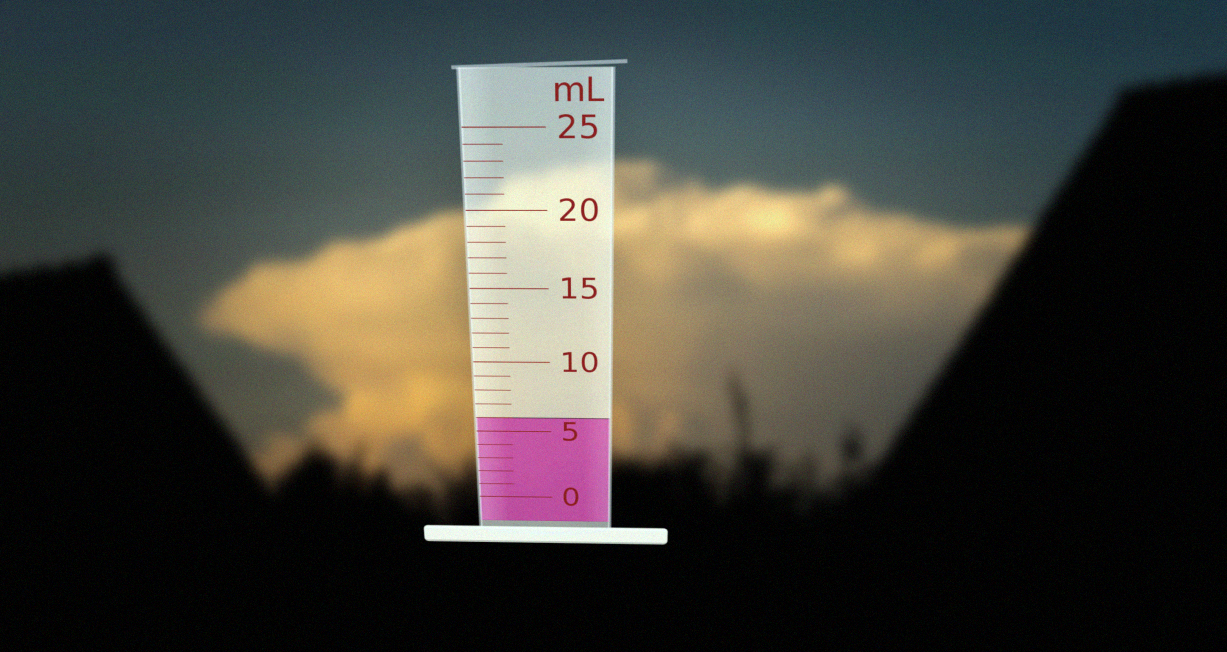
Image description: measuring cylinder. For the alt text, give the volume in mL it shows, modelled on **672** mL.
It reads **6** mL
